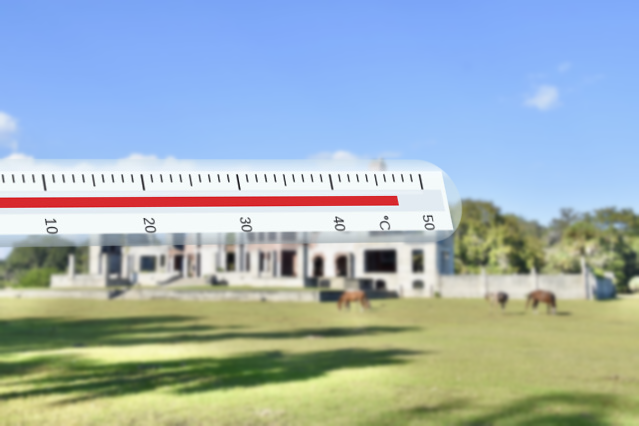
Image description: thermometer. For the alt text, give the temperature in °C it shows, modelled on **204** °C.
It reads **47** °C
